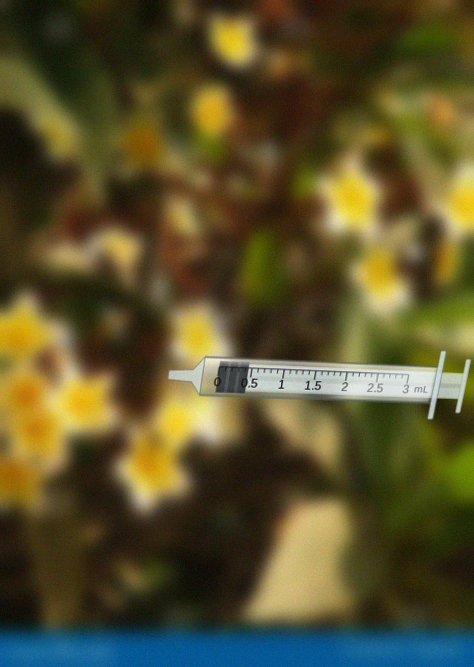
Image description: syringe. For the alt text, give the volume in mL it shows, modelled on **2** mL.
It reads **0** mL
